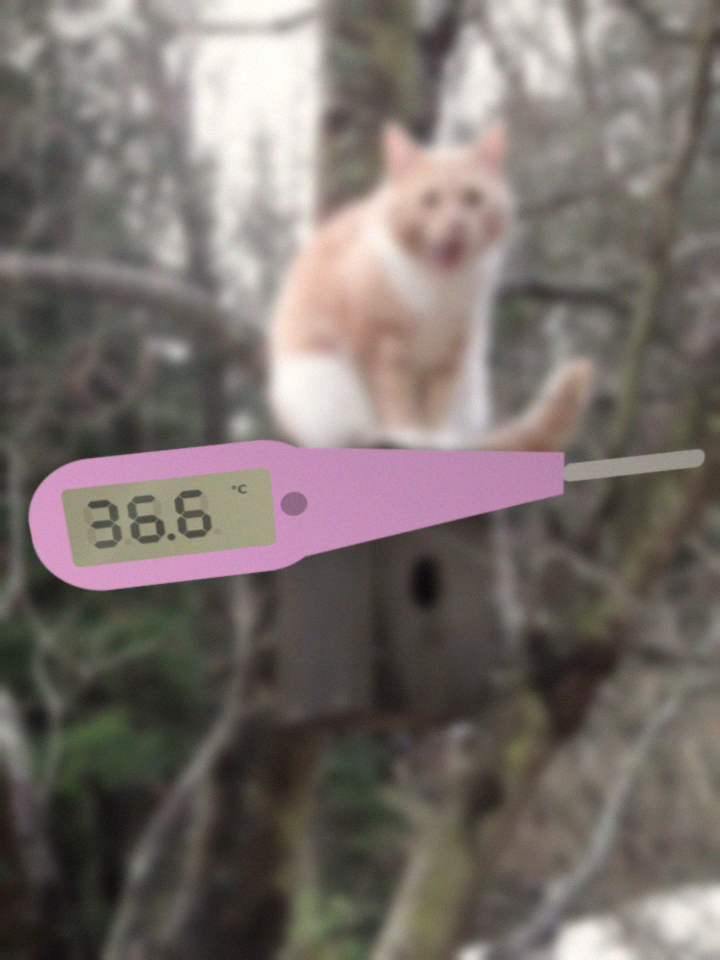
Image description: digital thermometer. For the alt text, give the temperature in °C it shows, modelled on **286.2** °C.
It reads **36.6** °C
